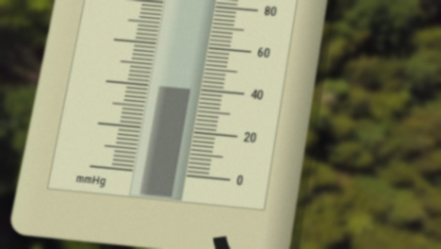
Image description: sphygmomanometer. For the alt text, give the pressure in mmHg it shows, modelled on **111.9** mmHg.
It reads **40** mmHg
